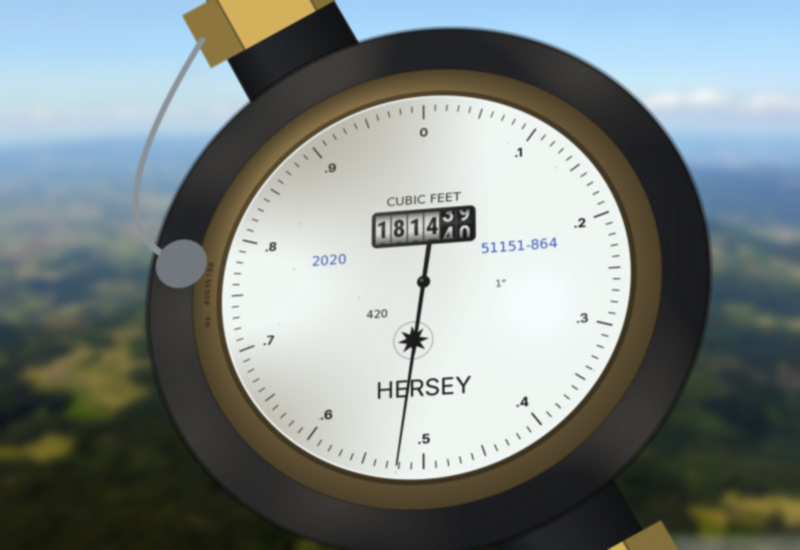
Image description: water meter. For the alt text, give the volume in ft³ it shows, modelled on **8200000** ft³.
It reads **181439.52** ft³
